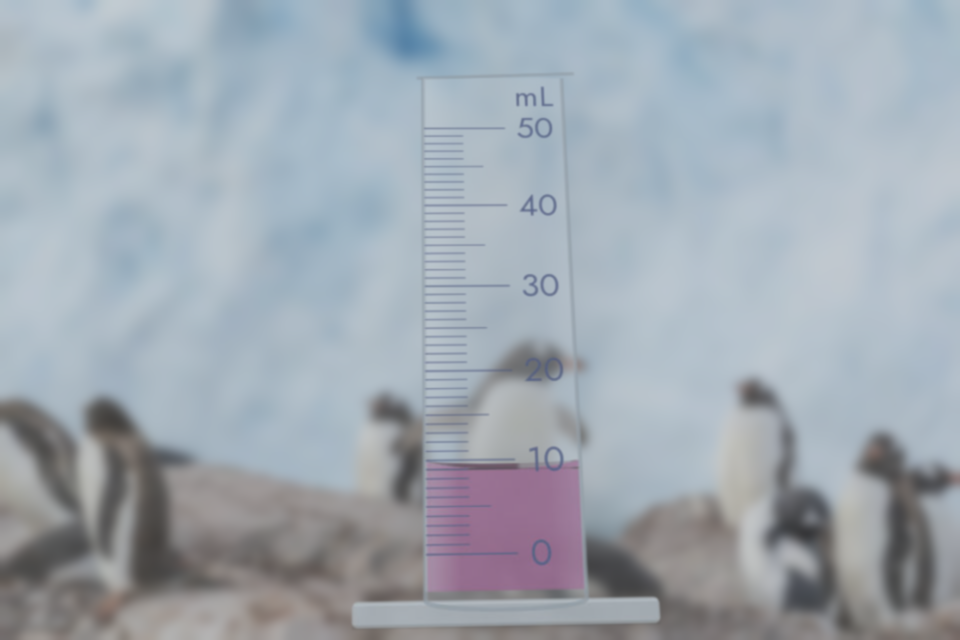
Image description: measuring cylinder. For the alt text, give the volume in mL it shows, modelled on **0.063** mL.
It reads **9** mL
